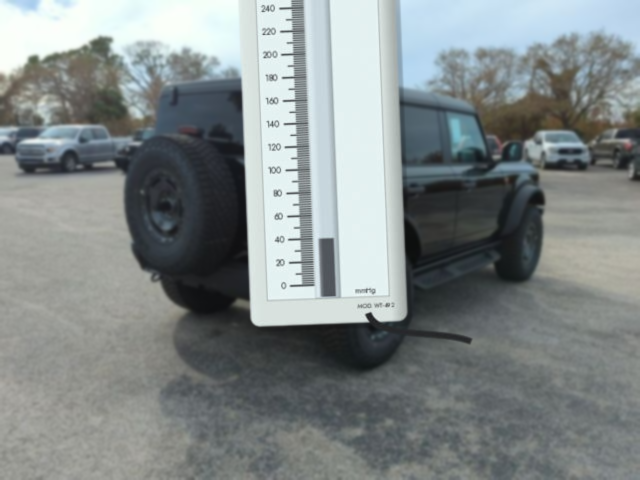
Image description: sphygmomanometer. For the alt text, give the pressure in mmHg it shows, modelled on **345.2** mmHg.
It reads **40** mmHg
